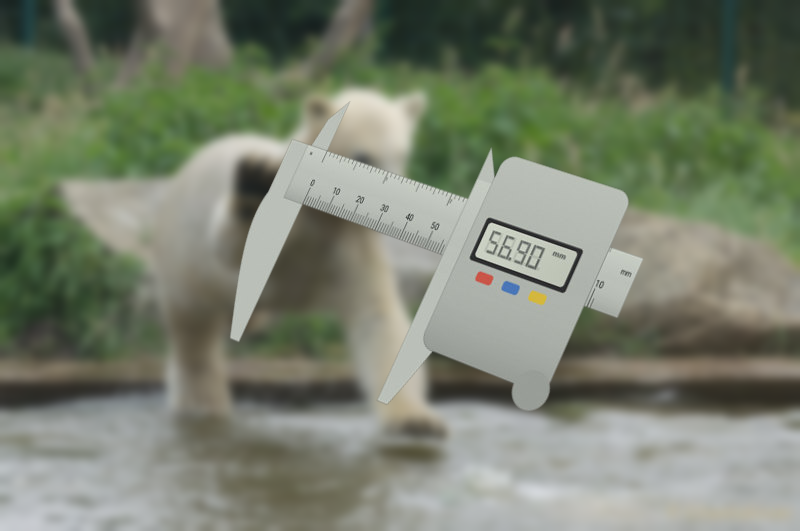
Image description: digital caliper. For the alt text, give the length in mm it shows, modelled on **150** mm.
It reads **56.90** mm
